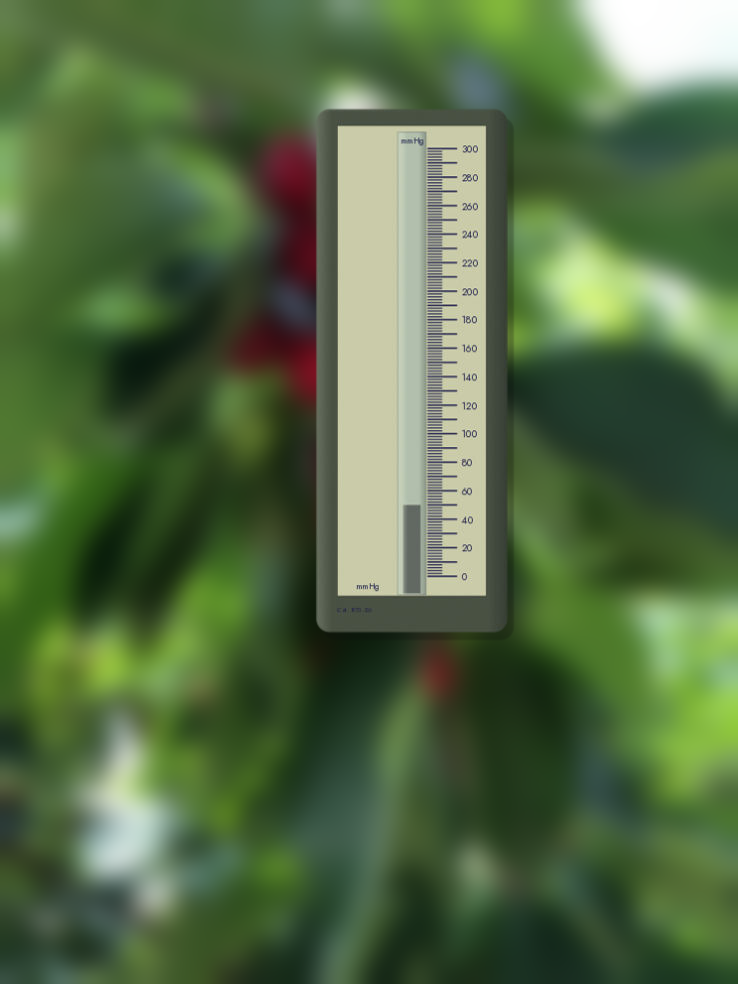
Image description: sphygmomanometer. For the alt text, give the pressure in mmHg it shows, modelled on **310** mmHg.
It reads **50** mmHg
